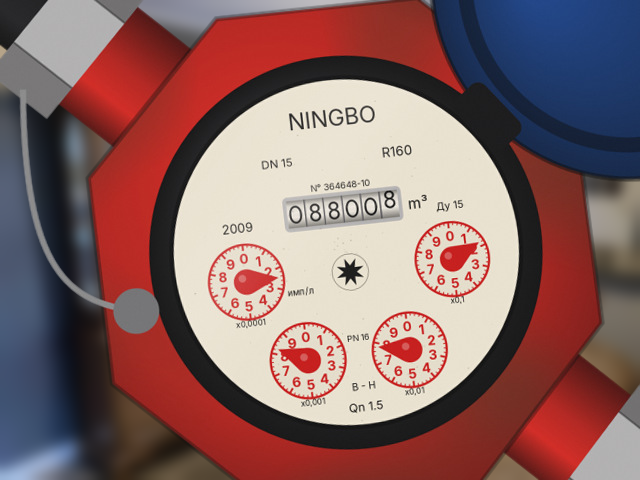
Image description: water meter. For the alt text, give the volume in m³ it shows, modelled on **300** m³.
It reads **88008.1782** m³
